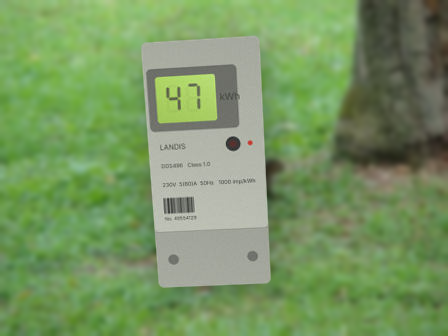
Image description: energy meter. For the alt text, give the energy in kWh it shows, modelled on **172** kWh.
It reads **47** kWh
